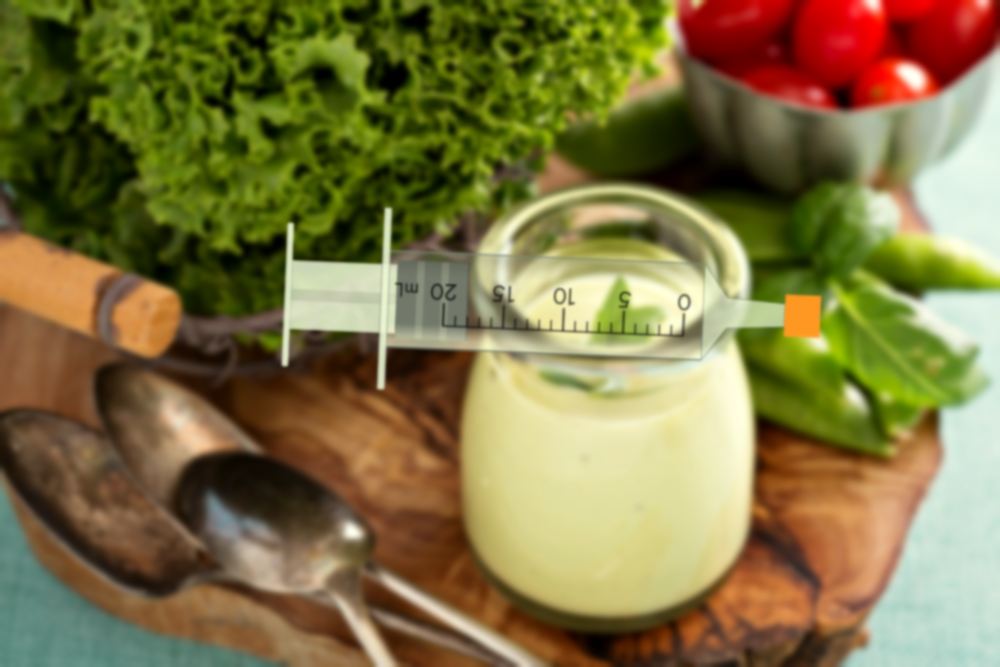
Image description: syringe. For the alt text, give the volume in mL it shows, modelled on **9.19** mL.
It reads **18** mL
